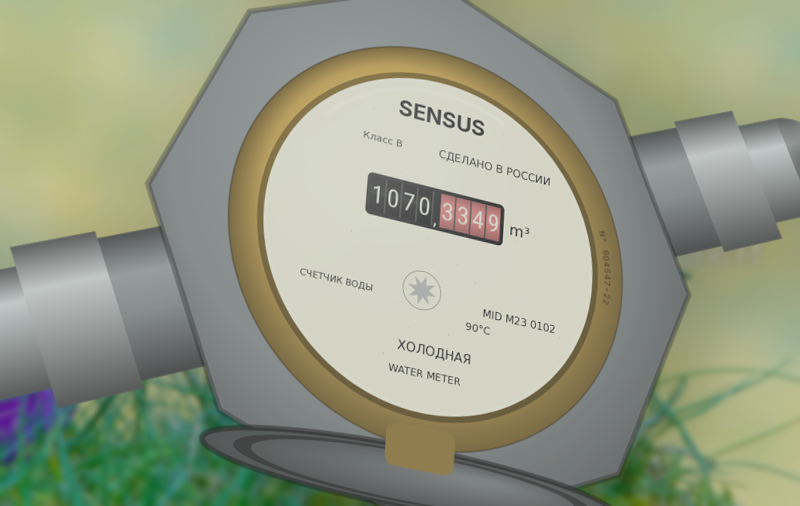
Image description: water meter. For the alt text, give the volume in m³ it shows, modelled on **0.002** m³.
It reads **1070.3349** m³
